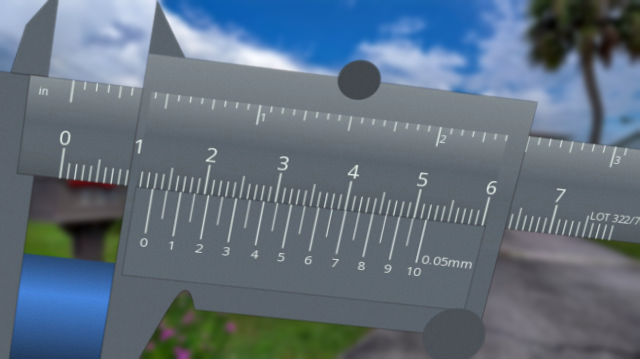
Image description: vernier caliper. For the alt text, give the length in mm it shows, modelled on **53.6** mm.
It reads **12.8** mm
